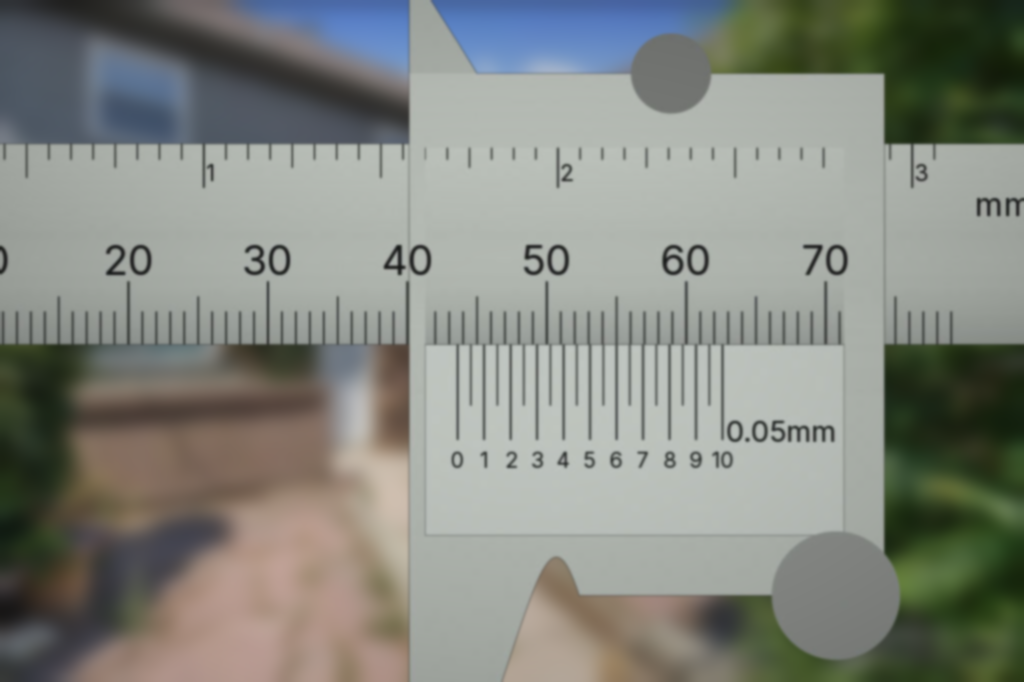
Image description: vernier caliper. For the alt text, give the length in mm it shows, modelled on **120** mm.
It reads **43.6** mm
